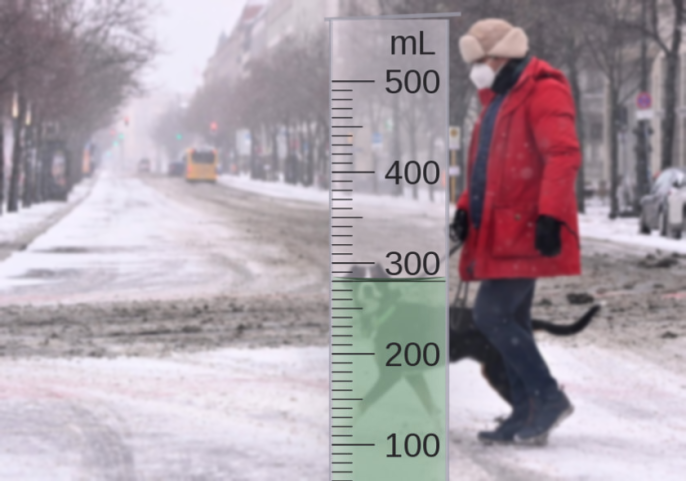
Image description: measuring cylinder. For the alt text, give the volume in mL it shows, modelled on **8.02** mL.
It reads **280** mL
